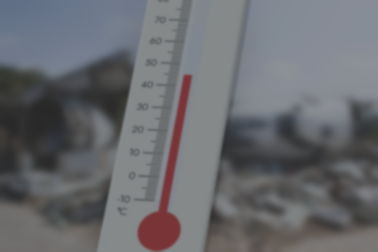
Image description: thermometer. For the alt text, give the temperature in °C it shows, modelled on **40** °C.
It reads **45** °C
